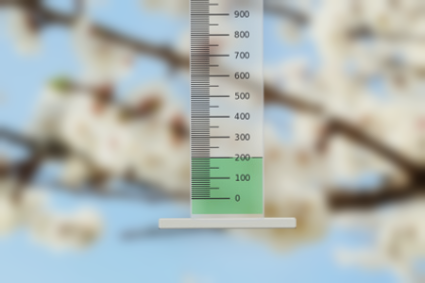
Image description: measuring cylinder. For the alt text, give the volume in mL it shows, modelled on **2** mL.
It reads **200** mL
